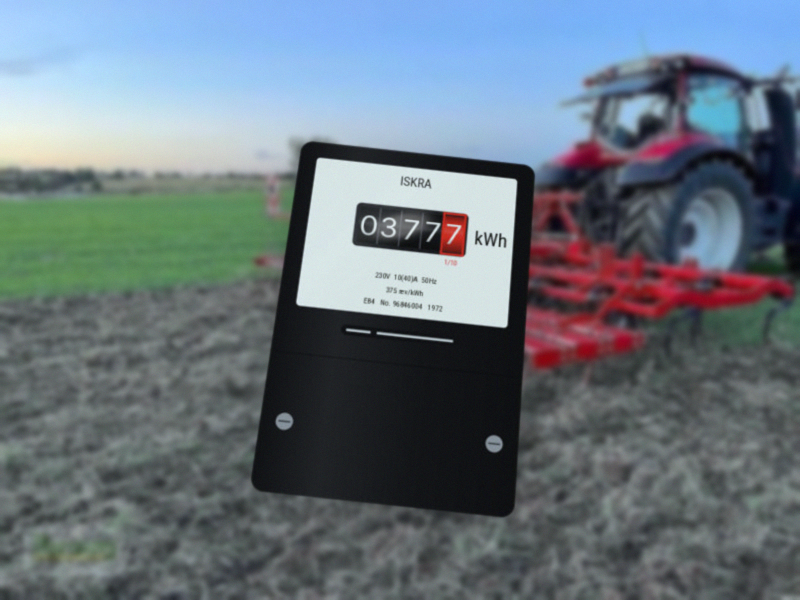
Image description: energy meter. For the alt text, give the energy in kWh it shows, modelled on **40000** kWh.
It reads **377.7** kWh
